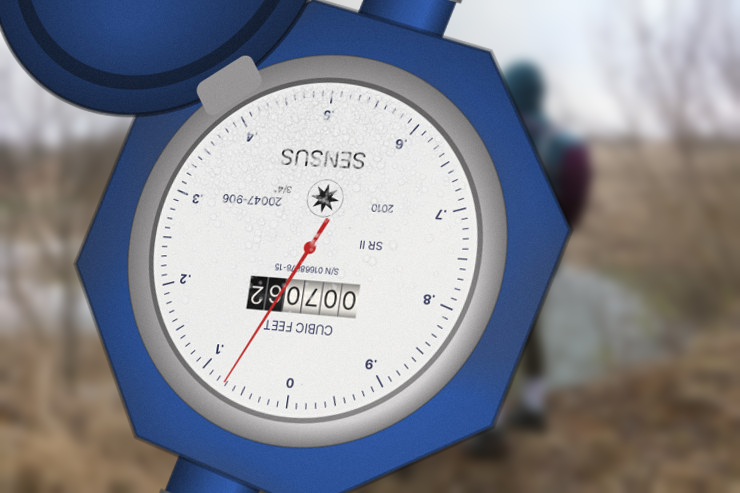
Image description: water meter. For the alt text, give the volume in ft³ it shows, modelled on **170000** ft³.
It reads **7062.07** ft³
